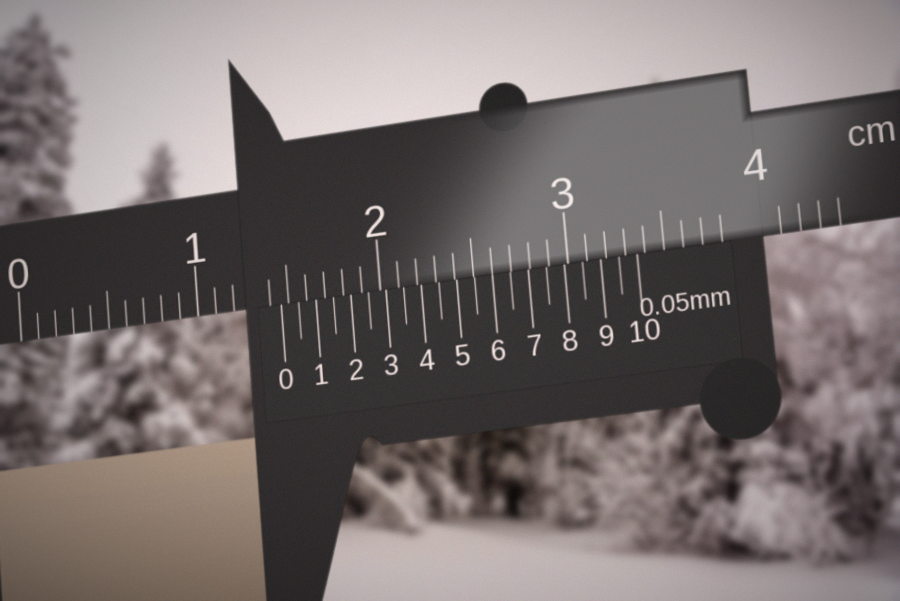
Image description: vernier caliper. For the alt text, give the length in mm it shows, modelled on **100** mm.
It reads **14.6** mm
